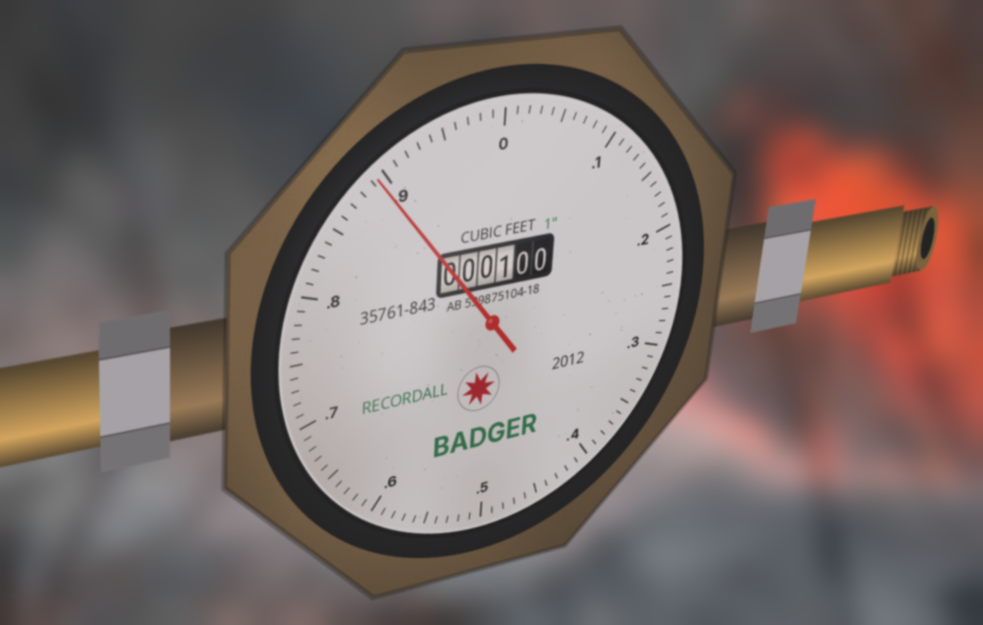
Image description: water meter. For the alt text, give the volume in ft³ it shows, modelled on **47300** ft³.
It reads **99.89** ft³
